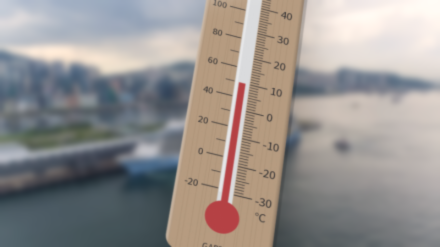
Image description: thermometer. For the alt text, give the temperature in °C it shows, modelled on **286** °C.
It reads **10** °C
